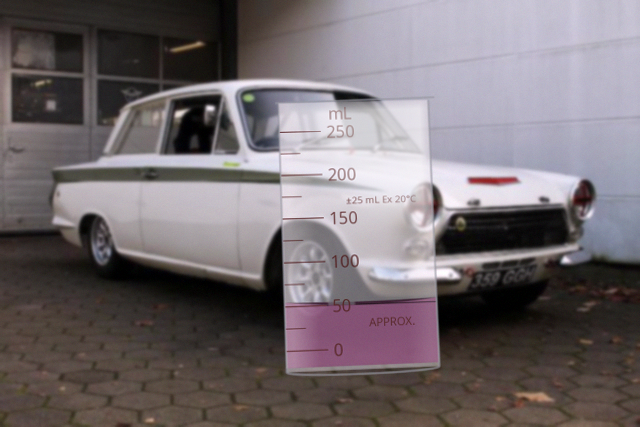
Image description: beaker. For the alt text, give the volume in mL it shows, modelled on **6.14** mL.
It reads **50** mL
